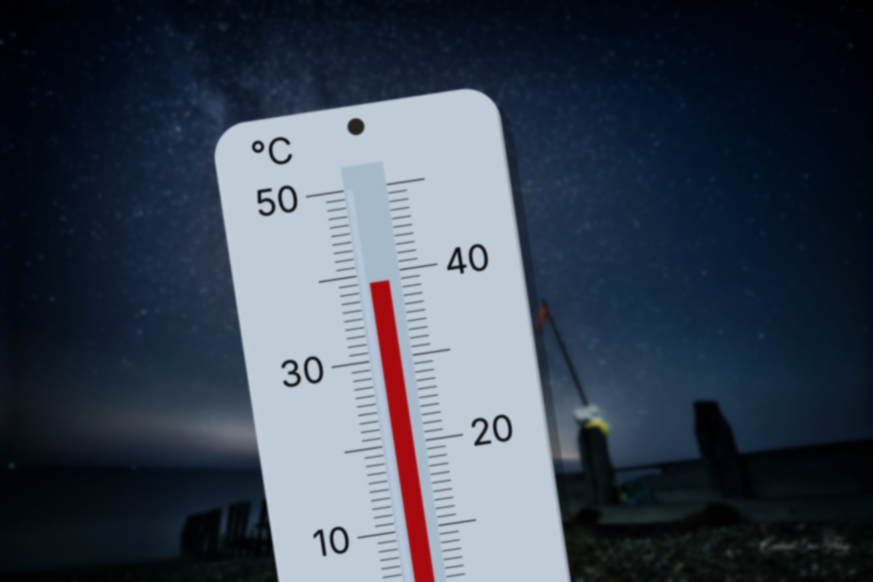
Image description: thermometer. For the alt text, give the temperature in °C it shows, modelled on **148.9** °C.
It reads **39** °C
